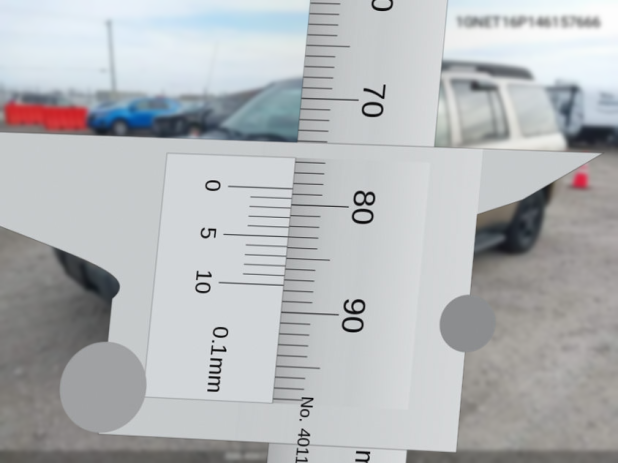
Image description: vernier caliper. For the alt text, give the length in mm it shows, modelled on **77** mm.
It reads **78.5** mm
